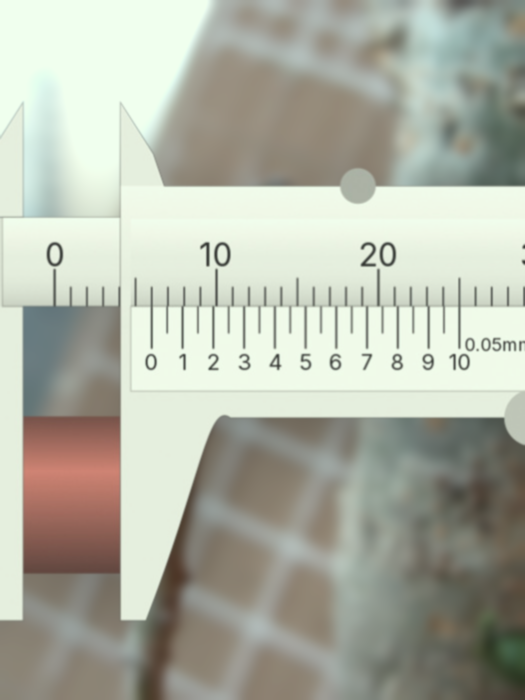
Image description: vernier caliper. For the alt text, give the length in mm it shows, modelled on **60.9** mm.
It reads **6.0** mm
